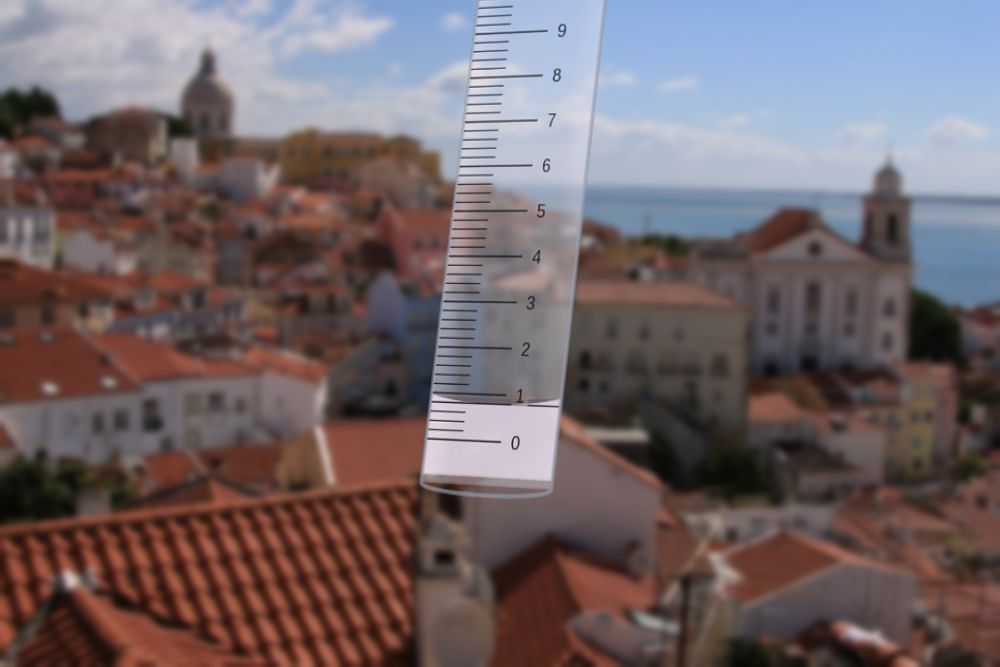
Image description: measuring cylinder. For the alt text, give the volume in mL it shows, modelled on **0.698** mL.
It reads **0.8** mL
